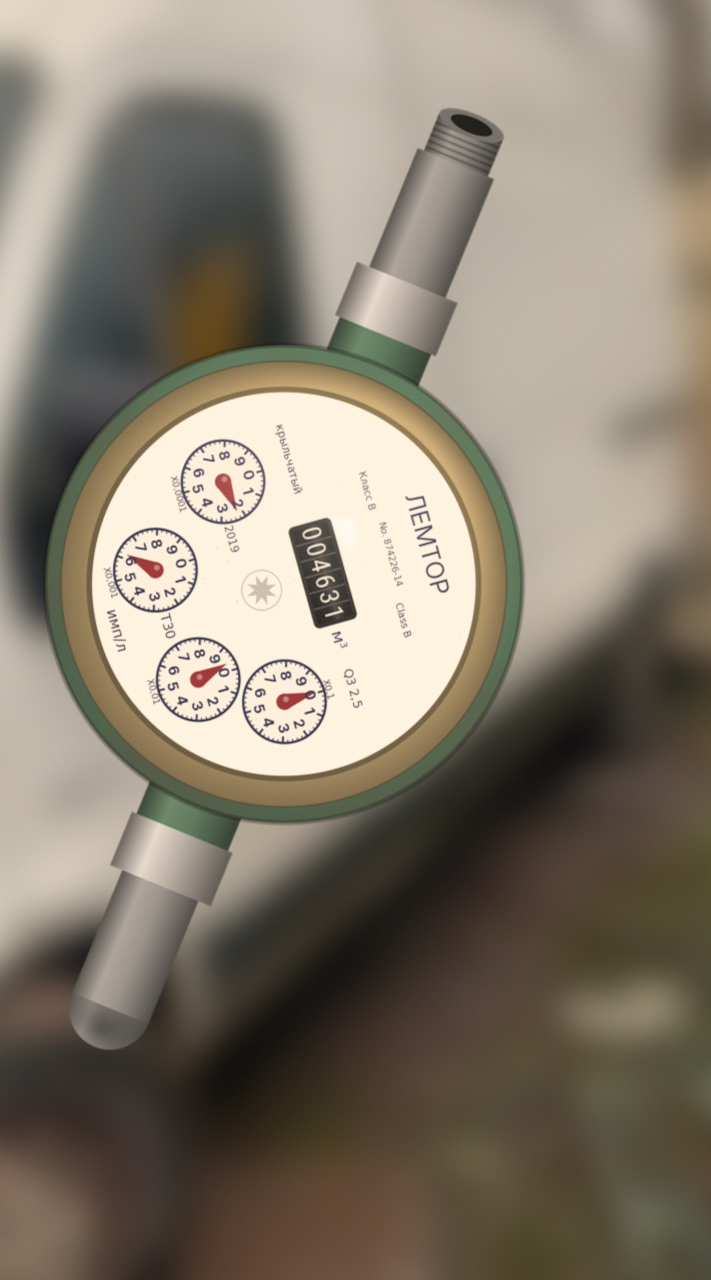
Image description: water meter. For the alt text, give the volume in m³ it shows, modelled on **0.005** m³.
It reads **4630.9962** m³
